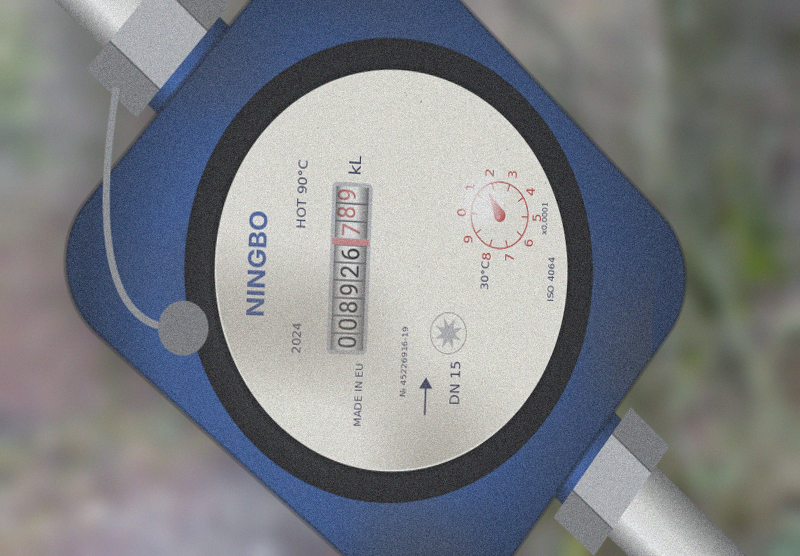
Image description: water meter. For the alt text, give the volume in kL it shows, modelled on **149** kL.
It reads **8926.7891** kL
